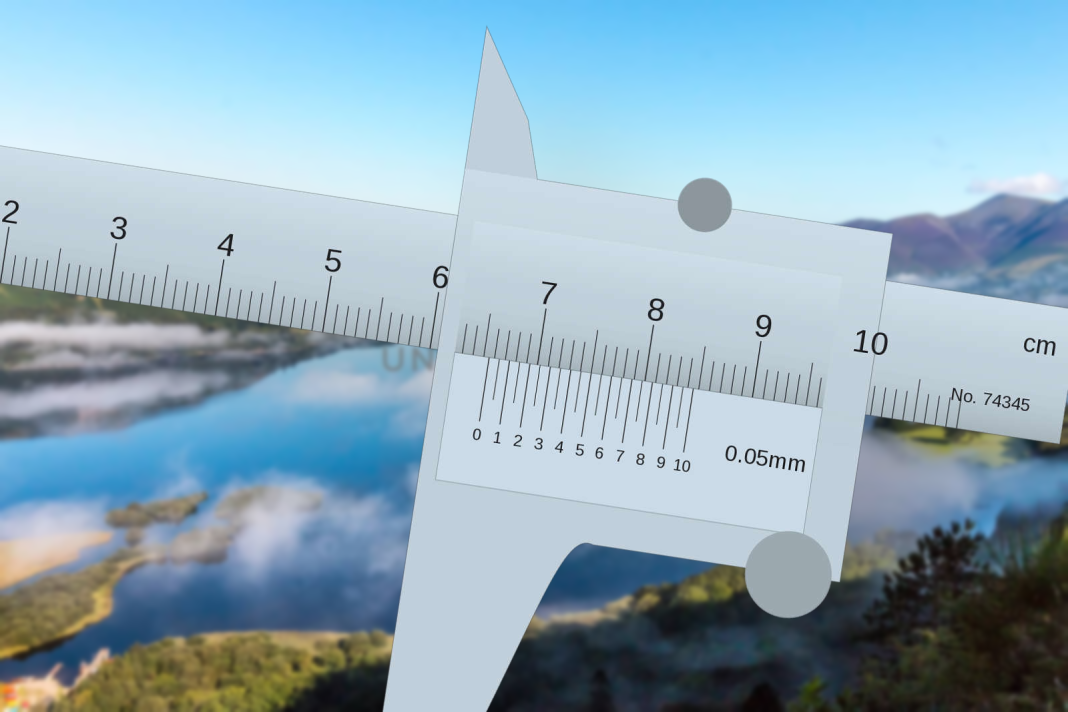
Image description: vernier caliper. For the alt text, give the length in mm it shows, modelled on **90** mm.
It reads **65.5** mm
